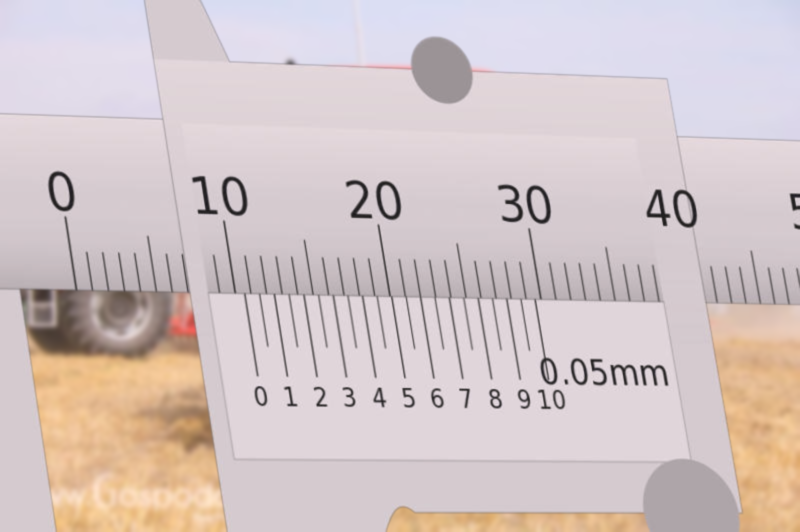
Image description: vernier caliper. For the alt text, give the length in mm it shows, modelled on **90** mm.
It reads **10.6** mm
